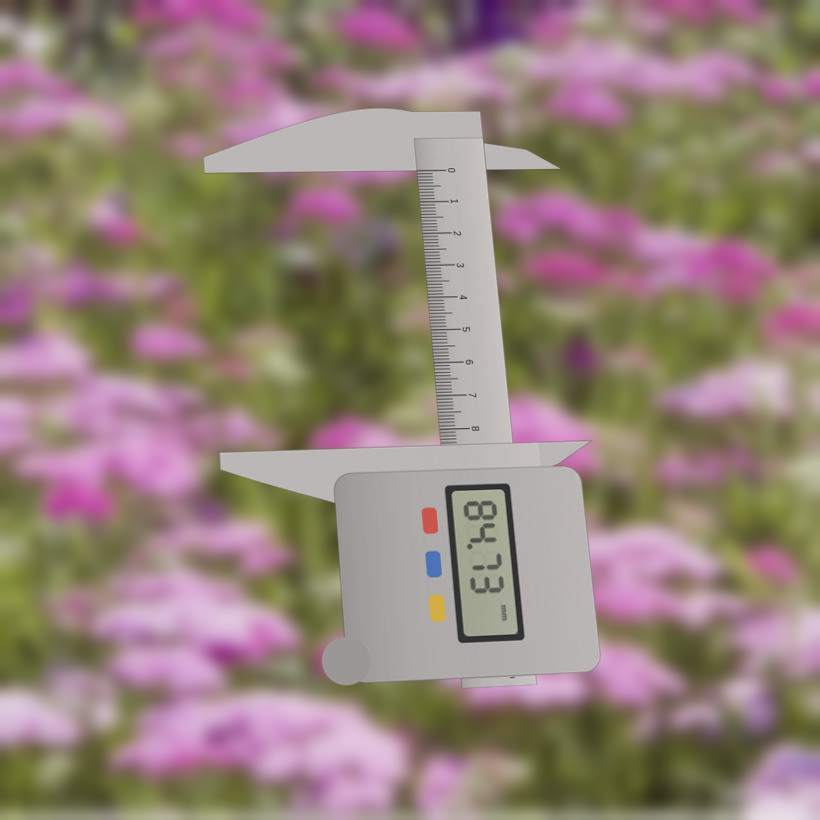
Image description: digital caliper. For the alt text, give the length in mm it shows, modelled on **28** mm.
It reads **84.73** mm
